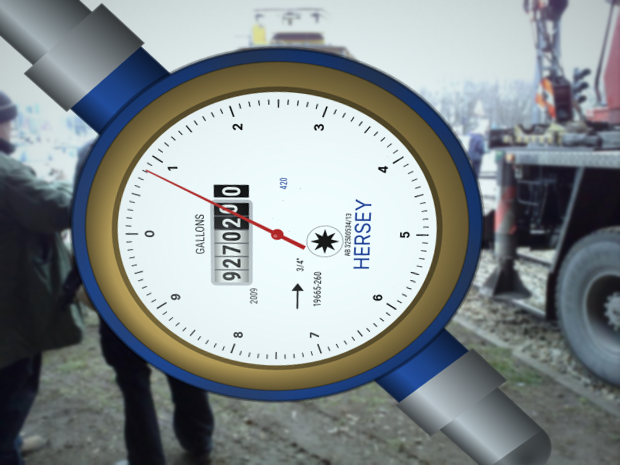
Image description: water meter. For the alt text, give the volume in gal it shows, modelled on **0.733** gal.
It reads **9270200.8** gal
